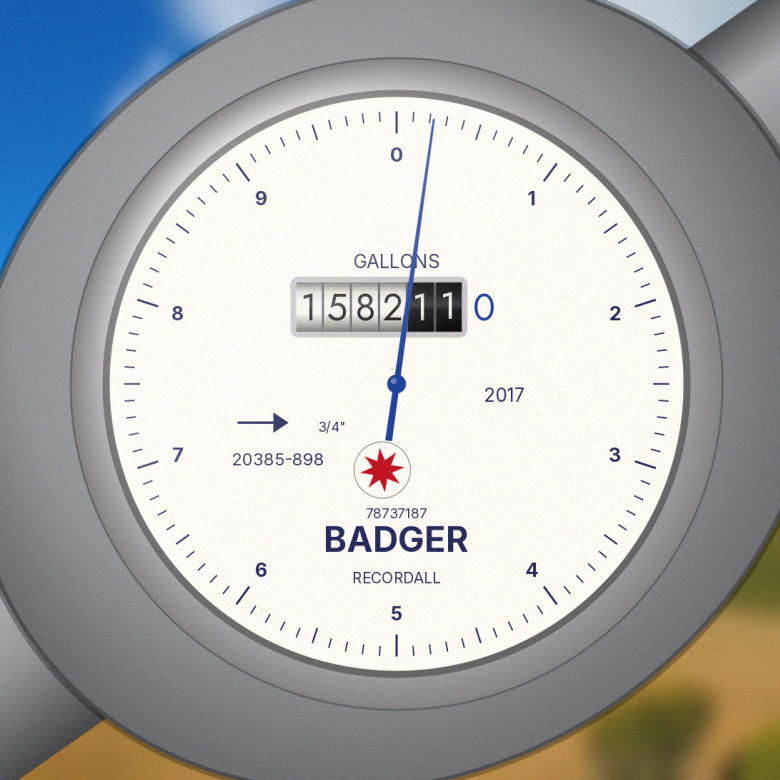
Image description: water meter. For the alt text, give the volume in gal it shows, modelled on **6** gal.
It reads **1582110.2** gal
